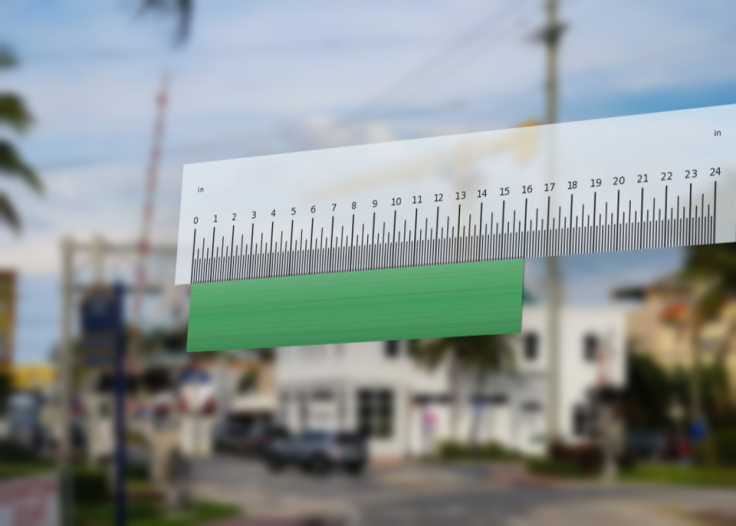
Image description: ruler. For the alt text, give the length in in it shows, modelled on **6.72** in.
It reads **16** in
